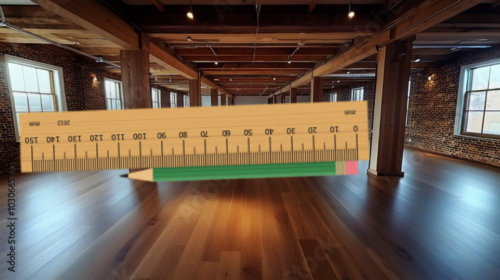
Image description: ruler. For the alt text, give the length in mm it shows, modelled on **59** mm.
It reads **110** mm
